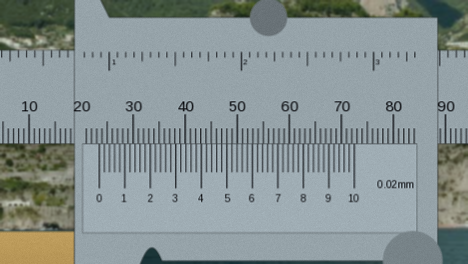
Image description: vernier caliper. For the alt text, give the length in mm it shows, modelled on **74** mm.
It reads **23.5** mm
